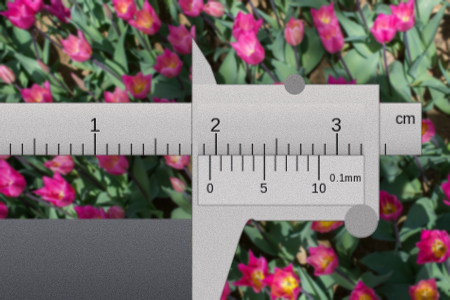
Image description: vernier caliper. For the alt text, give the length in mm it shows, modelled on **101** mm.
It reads **19.5** mm
